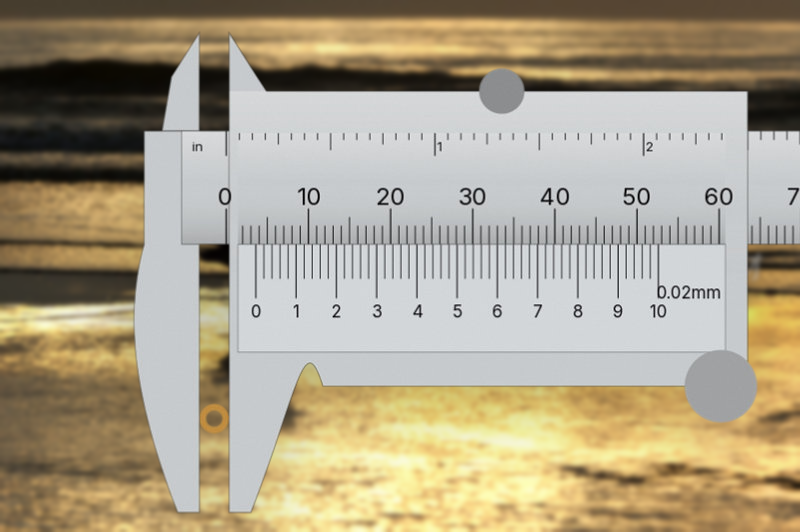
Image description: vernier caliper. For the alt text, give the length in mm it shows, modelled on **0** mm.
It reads **3.6** mm
